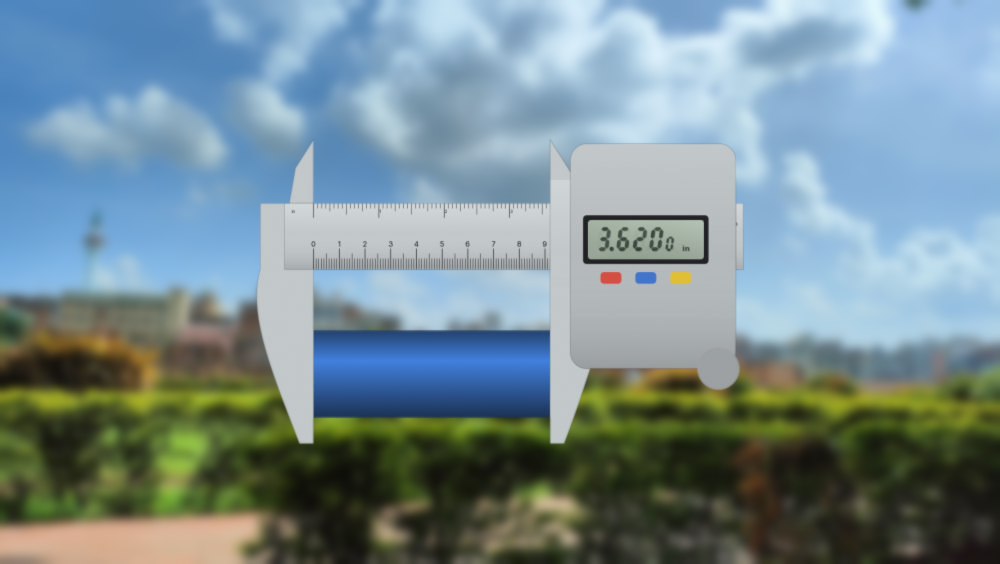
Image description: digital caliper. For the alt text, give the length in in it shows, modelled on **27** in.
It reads **3.6200** in
